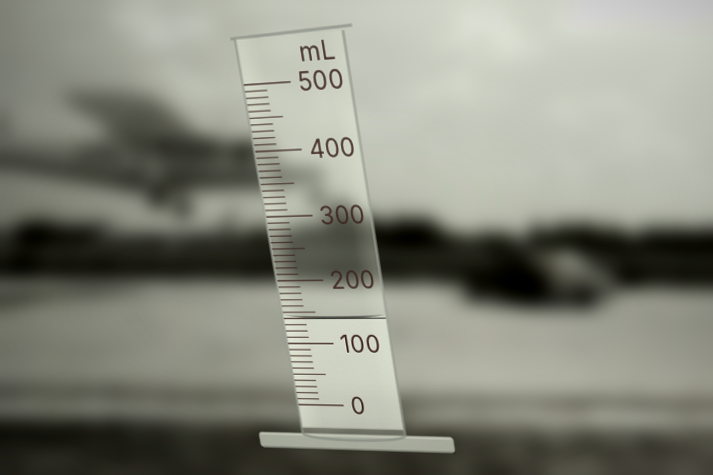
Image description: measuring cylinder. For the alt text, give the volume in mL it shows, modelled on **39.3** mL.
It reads **140** mL
